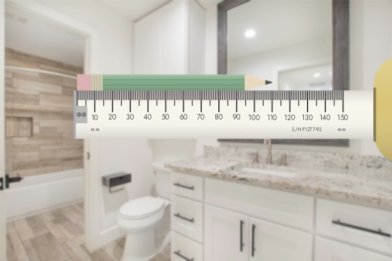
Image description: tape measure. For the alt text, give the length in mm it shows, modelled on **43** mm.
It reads **110** mm
